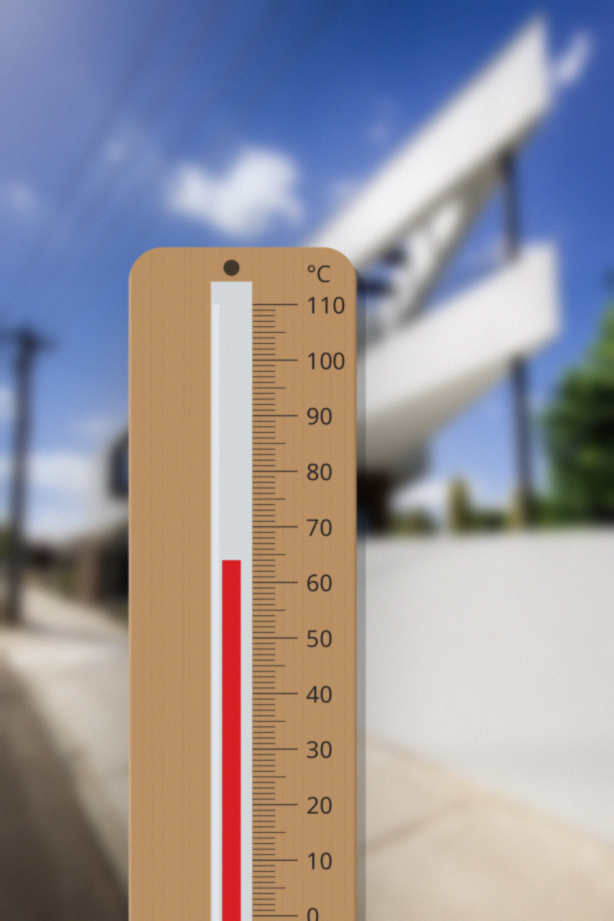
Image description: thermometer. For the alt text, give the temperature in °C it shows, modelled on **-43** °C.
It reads **64** °C
